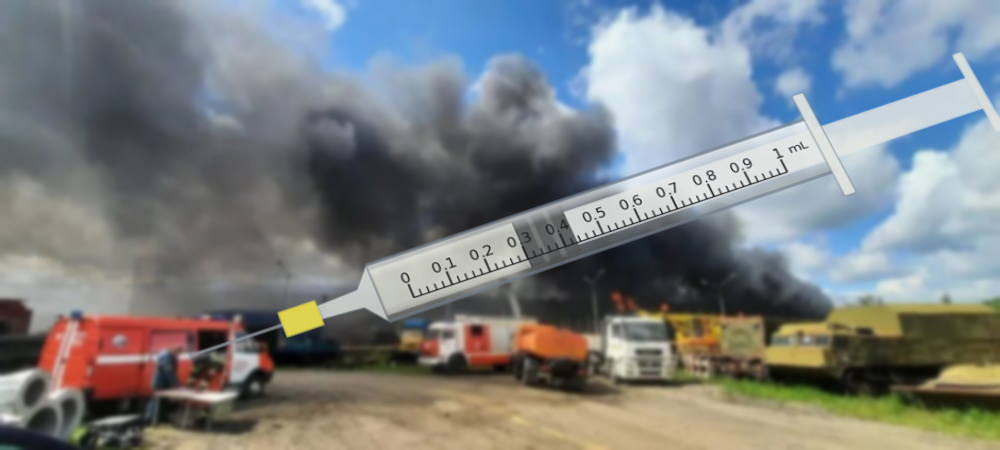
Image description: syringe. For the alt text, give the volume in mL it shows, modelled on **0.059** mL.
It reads **0.3** mL
